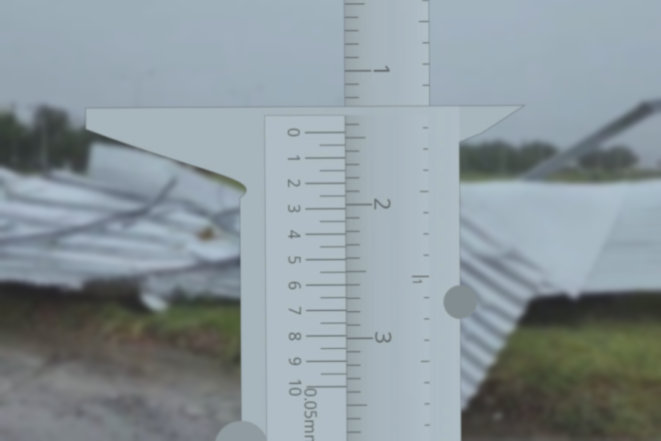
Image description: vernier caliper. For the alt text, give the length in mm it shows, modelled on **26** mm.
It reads **14.6** mm
